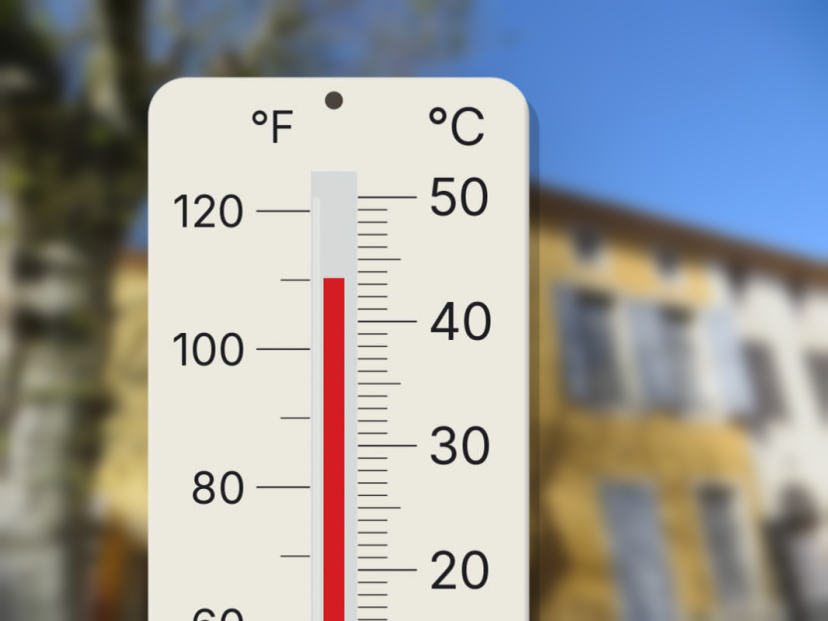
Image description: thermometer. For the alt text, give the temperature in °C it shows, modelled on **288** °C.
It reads **43.5** °C
